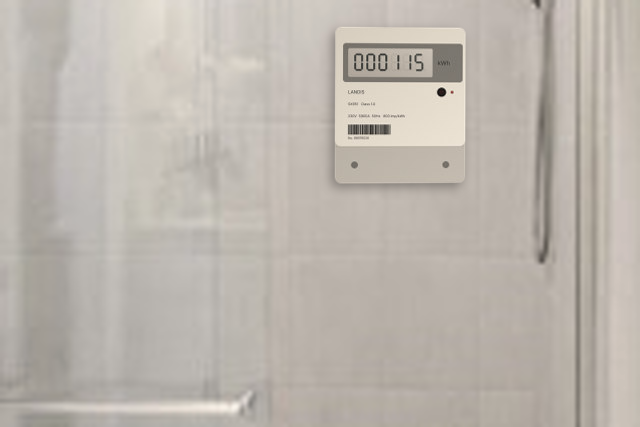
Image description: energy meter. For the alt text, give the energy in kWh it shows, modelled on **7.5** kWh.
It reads **115** kWh
